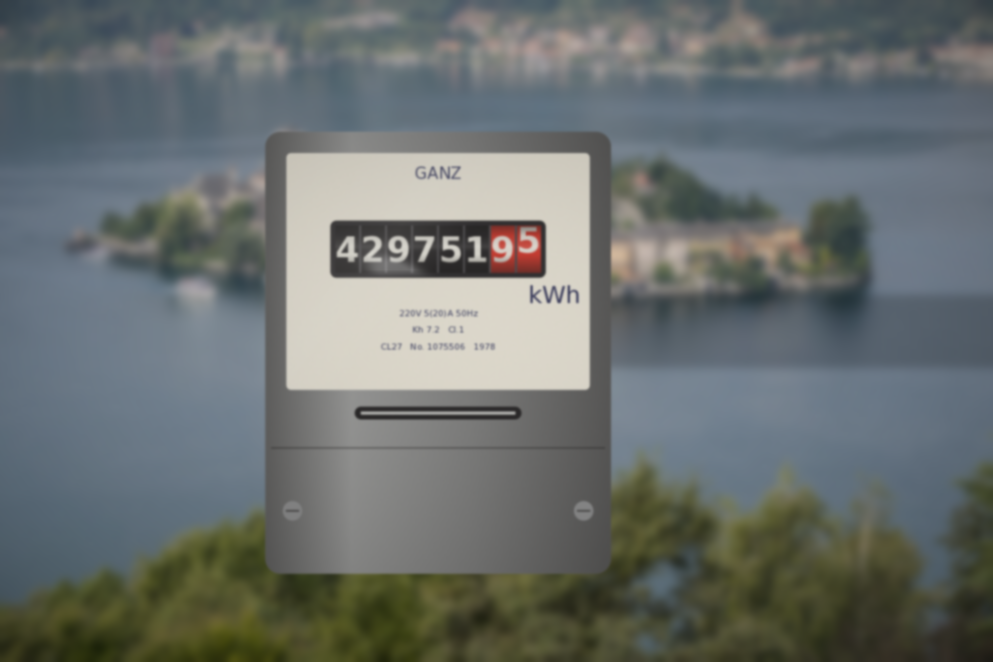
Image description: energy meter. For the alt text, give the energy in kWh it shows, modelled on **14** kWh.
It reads **429751.95** kWh
